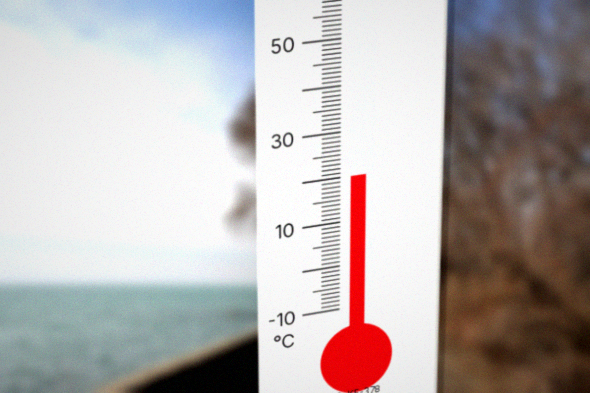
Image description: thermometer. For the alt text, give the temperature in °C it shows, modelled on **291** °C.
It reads **20** °C
